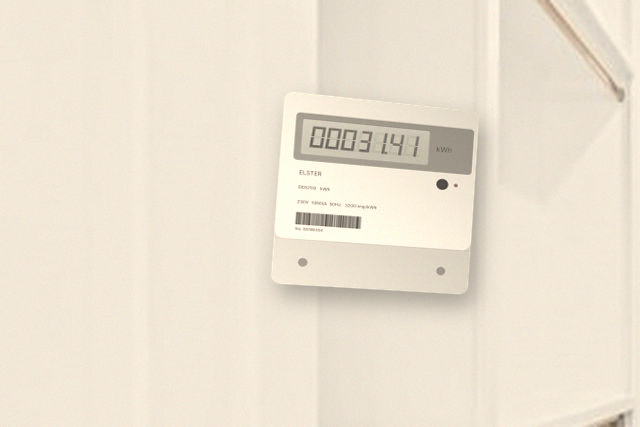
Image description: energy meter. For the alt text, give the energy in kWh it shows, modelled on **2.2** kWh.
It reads **31.41** kWh
